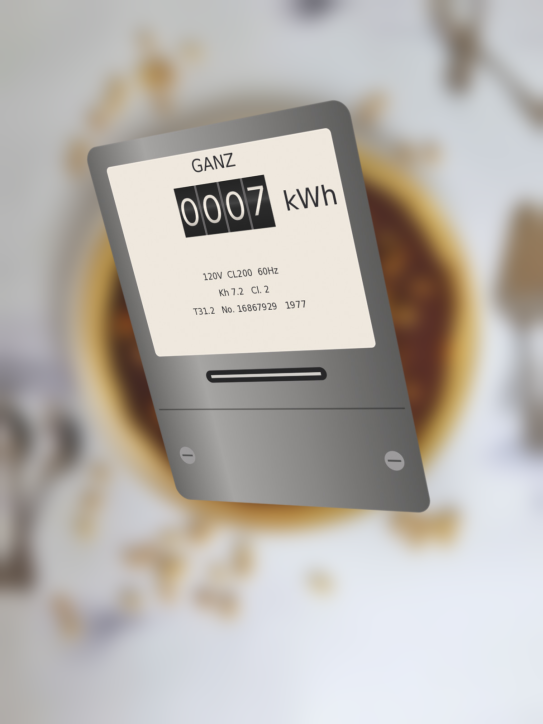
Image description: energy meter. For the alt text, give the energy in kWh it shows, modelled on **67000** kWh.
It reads **7** kWh
